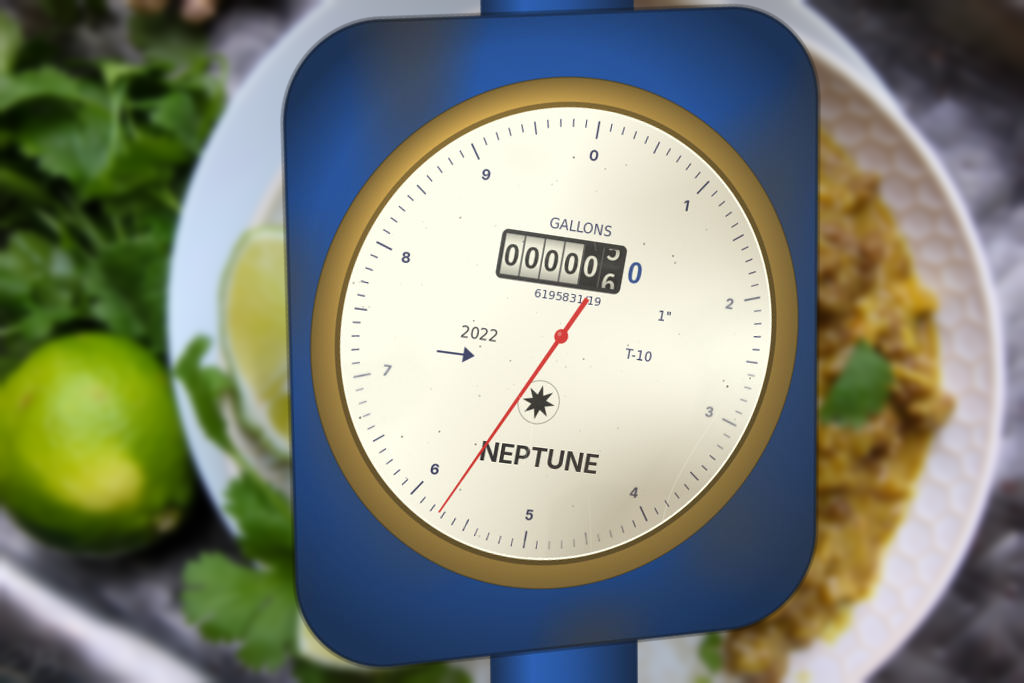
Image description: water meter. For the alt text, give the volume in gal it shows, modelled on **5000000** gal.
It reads **55.7** gal
